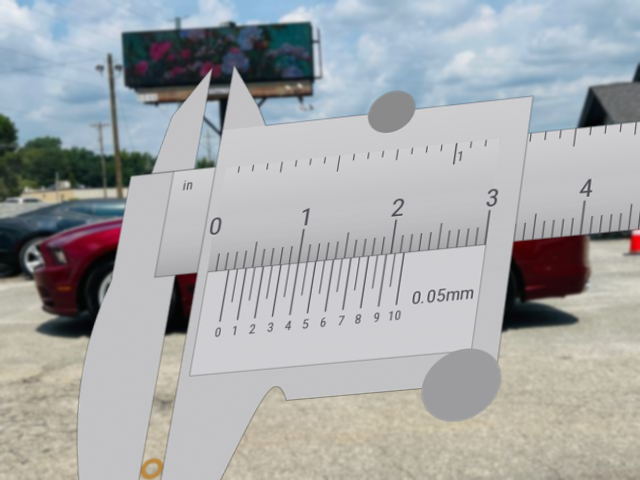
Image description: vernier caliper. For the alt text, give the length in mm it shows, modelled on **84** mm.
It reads **2.4** mm
